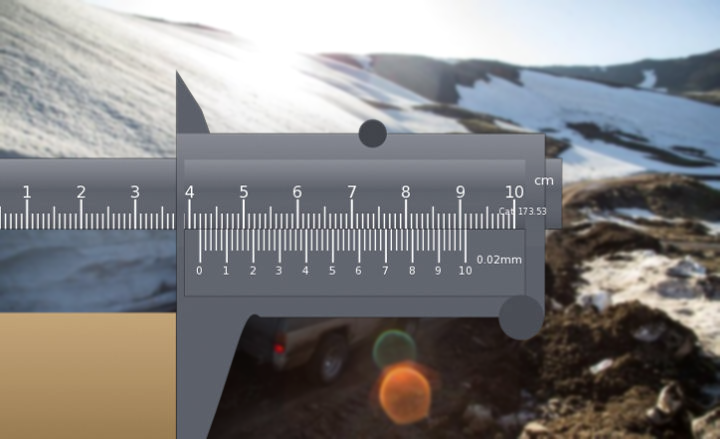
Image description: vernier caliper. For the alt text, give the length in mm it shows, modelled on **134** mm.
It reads **42.0** mm
